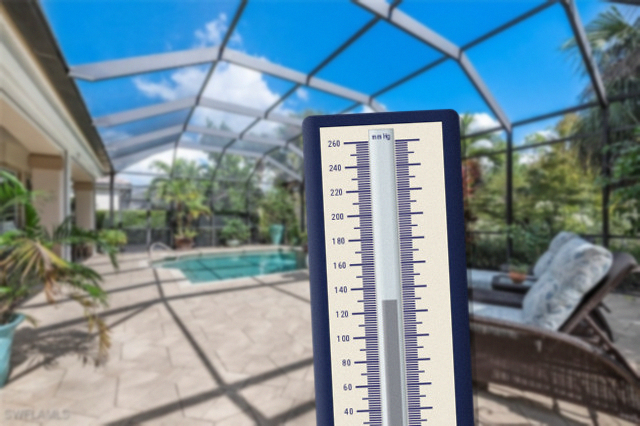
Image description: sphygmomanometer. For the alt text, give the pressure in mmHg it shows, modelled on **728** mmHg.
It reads **130** mmHg
